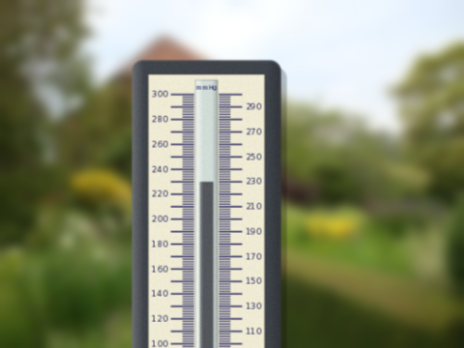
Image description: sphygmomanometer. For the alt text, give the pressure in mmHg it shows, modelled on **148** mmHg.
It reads **230** mmHg
